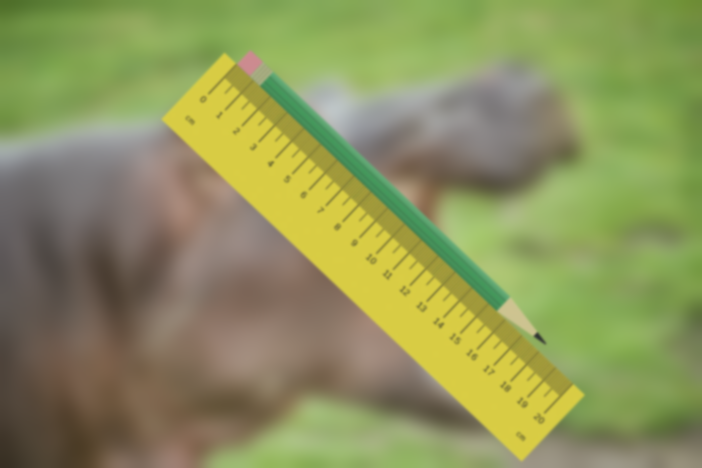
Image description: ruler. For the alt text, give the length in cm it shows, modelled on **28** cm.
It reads **18** cm
